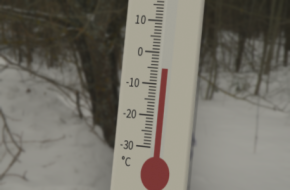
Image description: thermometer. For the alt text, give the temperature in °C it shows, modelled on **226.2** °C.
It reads **-5** °C
